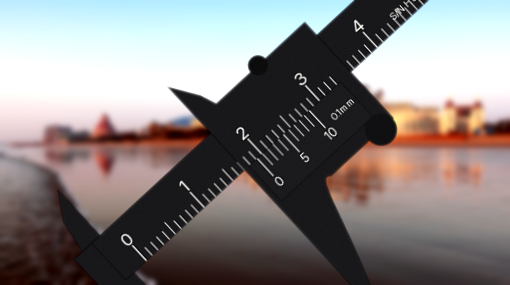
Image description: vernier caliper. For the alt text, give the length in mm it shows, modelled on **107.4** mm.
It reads **19.2** mm
